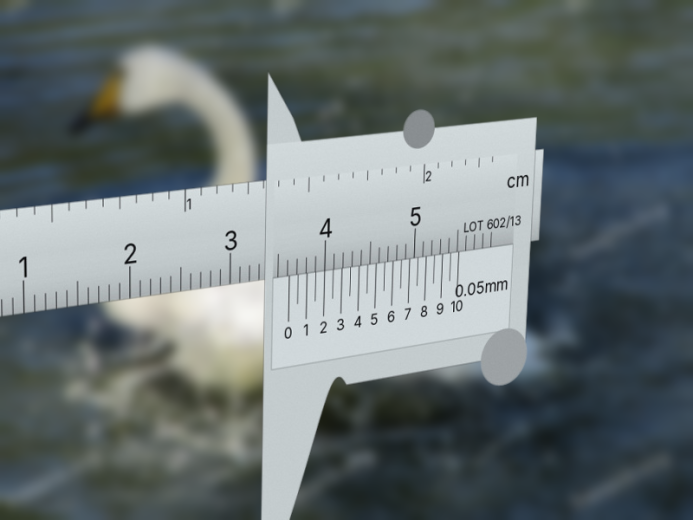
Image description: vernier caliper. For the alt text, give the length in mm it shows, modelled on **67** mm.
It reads **36.2** mm
